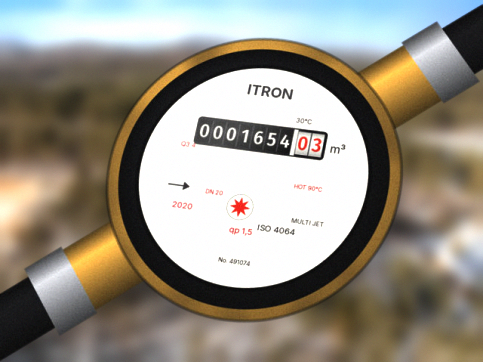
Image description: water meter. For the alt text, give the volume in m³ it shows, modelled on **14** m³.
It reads **1654.03** m³
